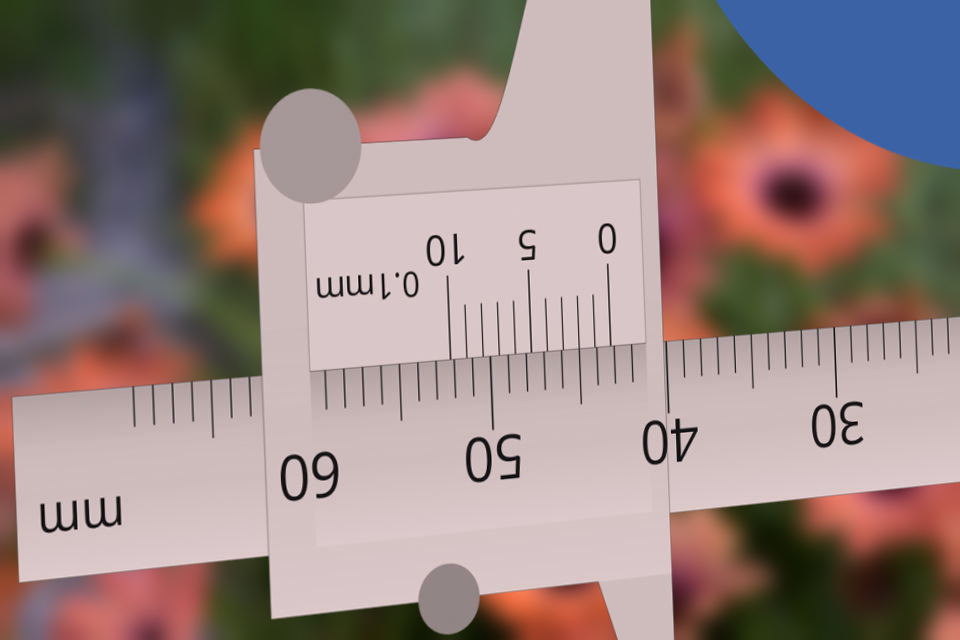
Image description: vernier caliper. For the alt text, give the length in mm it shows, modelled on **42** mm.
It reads **43.2** mm
